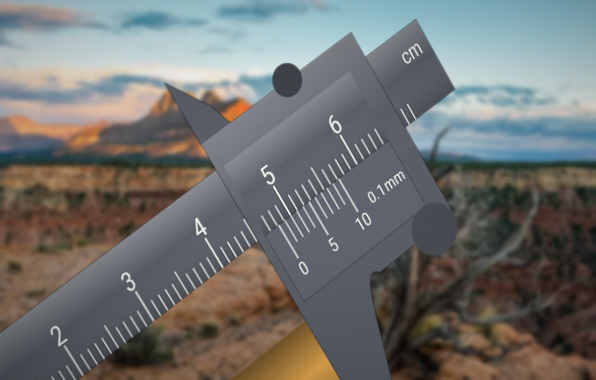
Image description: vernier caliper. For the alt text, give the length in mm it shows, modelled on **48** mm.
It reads **48.2** mm
